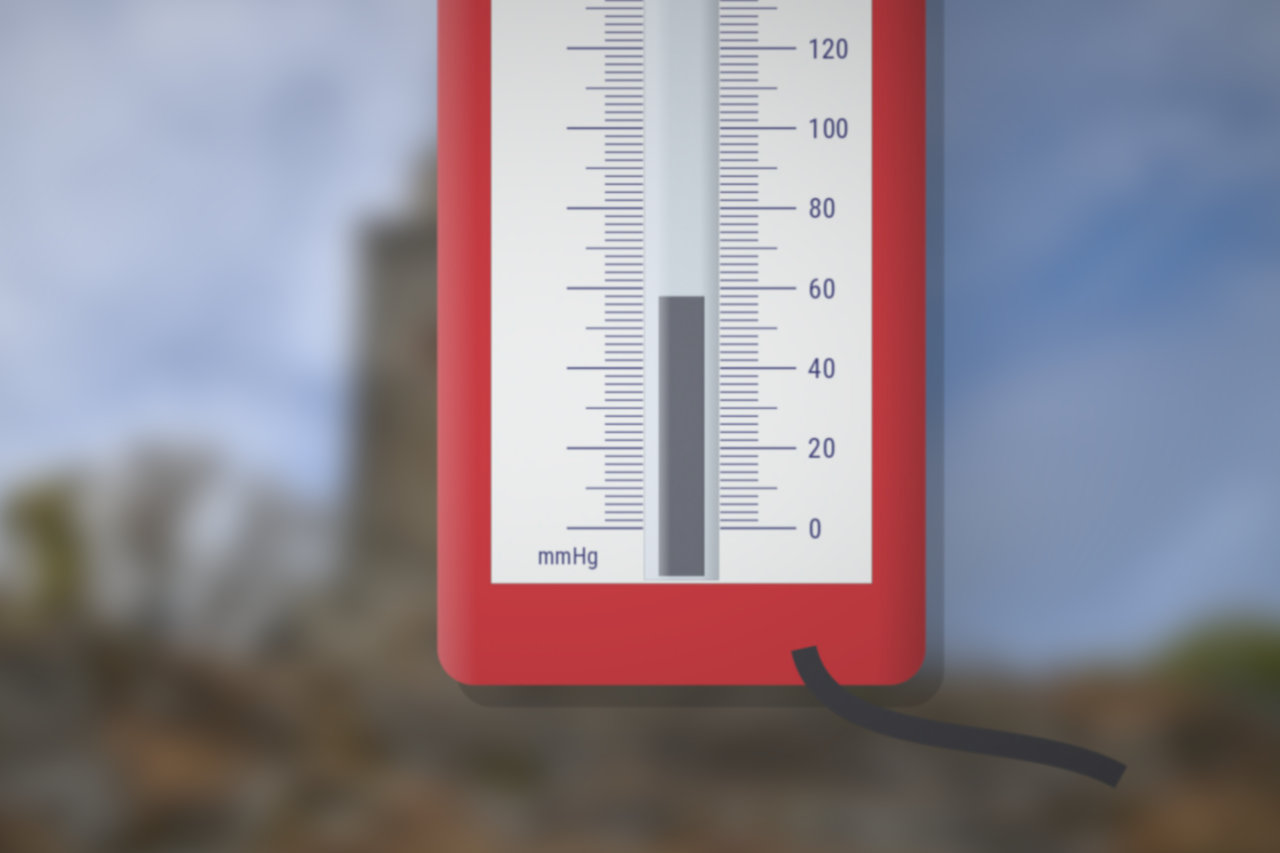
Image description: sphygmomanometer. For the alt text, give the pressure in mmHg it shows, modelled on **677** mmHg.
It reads **58** mmHg
